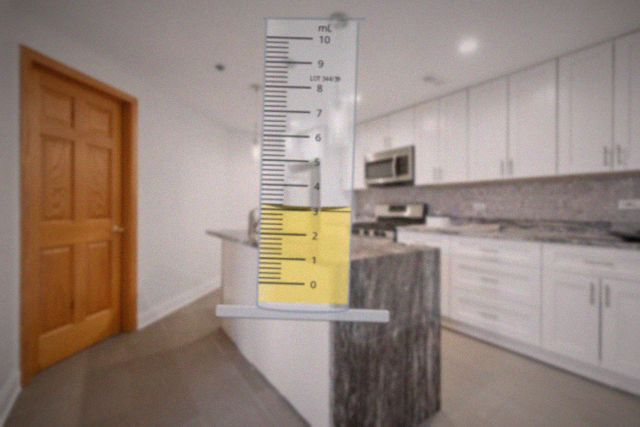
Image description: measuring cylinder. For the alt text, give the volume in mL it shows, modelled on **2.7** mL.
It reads **3** mL
